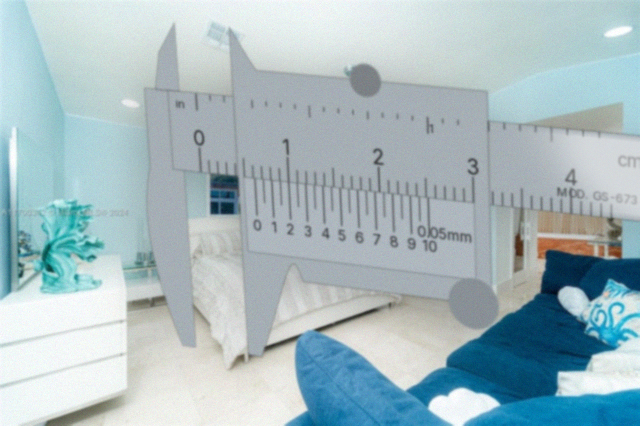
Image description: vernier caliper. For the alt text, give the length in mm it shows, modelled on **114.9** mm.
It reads **6.2** mm
